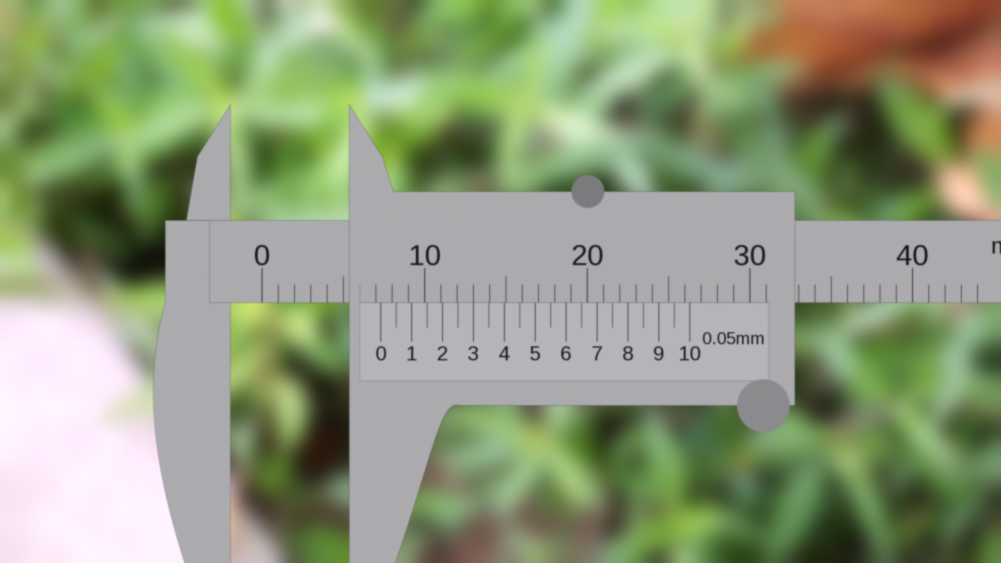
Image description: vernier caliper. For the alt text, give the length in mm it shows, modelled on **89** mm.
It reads **7.3** mm
